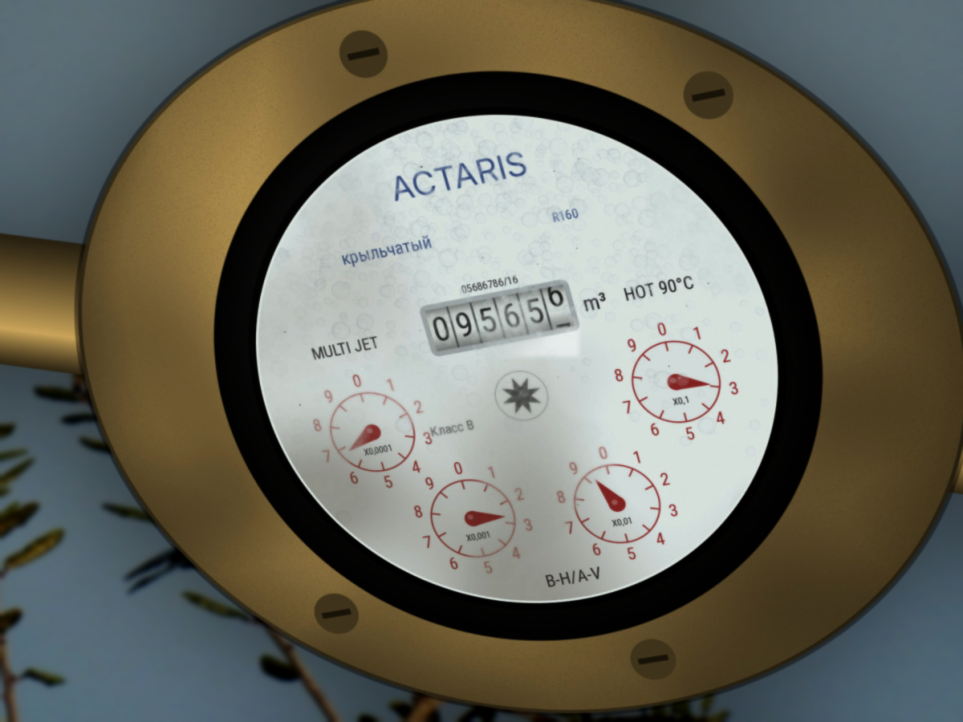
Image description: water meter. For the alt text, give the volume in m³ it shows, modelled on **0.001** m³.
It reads **95656.2926** m³
